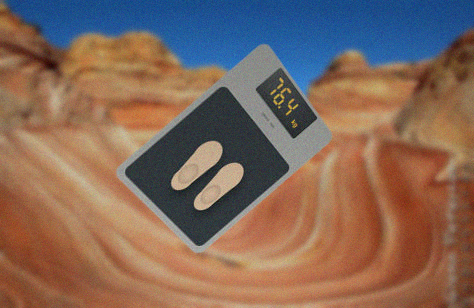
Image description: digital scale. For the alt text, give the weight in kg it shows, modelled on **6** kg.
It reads **76.4** kg
